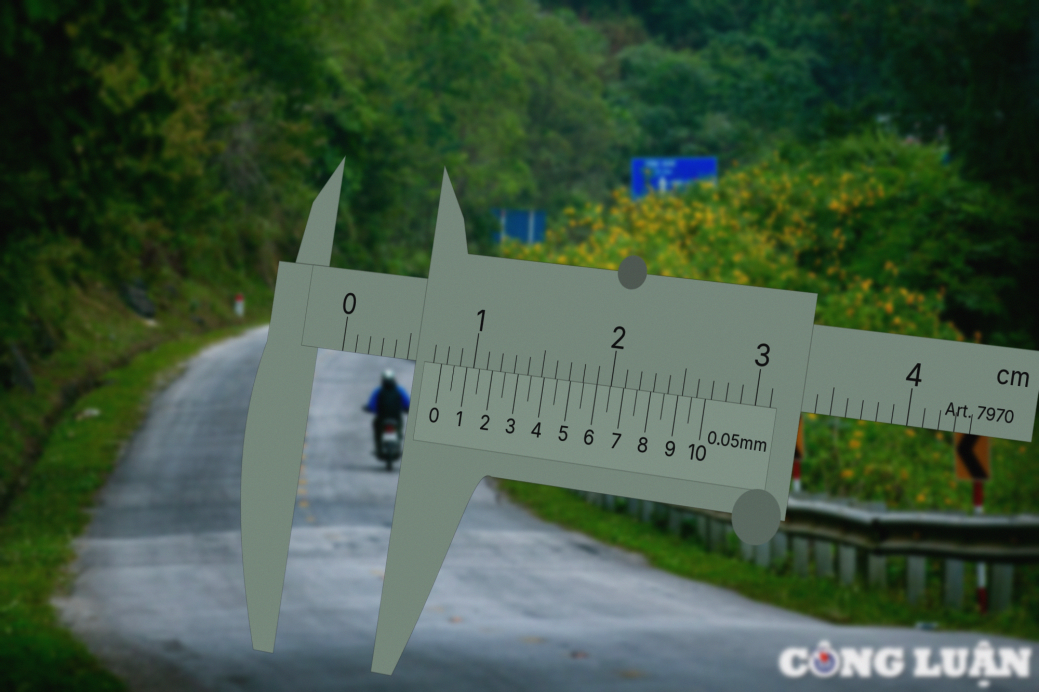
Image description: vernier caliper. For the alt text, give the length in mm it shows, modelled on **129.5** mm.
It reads **7.6** mm
